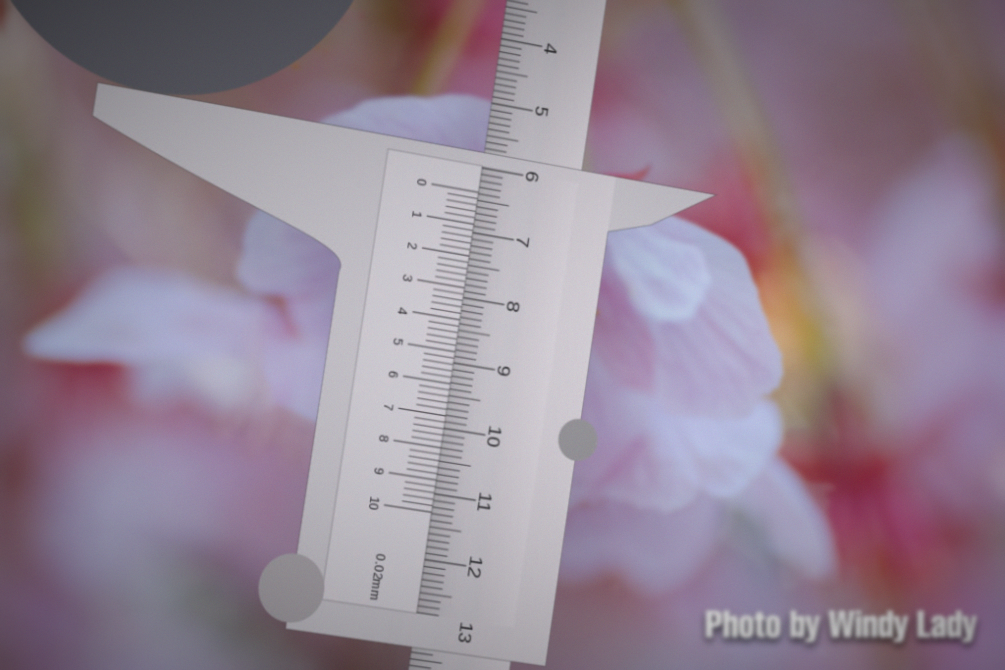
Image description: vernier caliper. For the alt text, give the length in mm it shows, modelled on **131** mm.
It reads **63.8** mm
